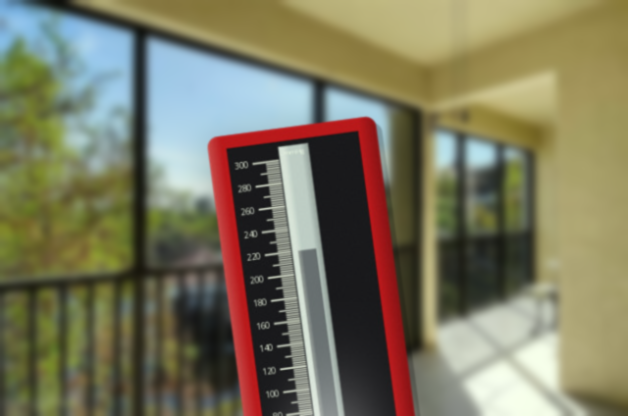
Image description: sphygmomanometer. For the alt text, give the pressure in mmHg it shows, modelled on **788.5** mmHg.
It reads **220** mmHg
